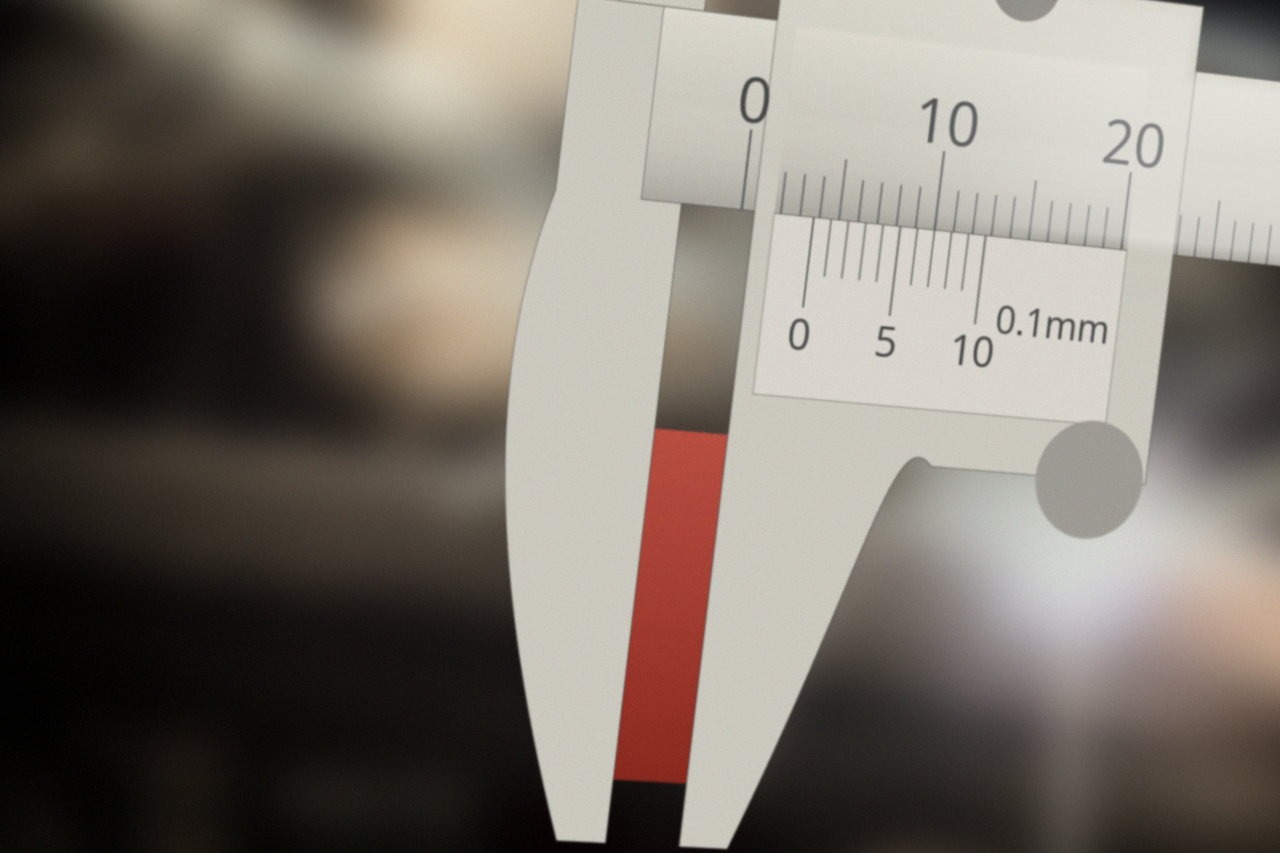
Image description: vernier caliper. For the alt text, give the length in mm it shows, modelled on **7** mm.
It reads **3.7** mm
